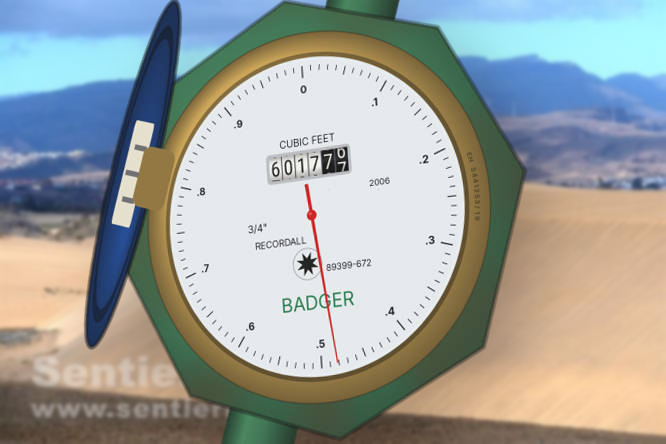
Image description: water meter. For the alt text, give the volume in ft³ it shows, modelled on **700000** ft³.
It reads **601776.48** ft³
